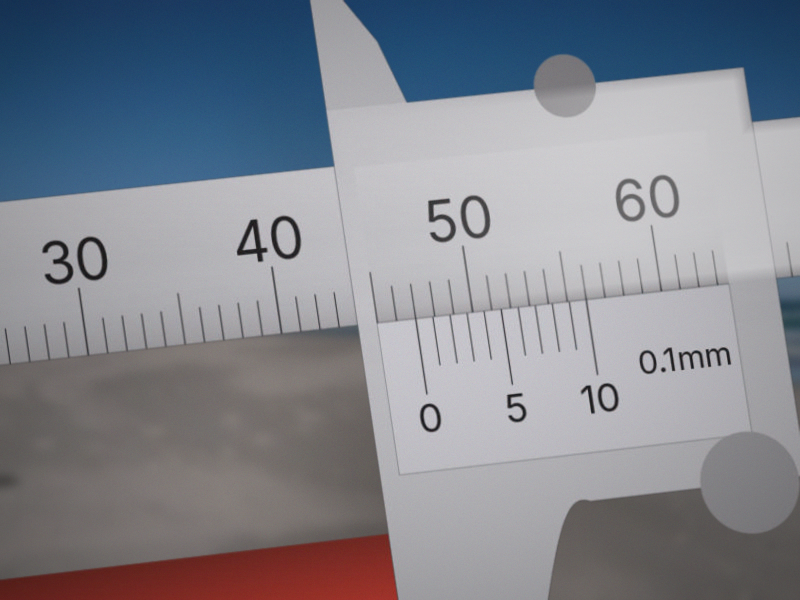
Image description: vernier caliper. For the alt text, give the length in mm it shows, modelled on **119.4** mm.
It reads **47.0** mm
